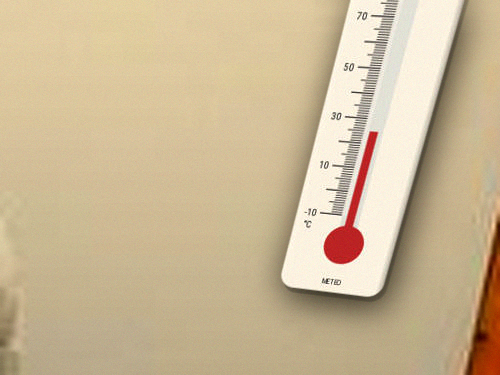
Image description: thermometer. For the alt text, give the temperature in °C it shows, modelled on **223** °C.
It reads **25** °C
